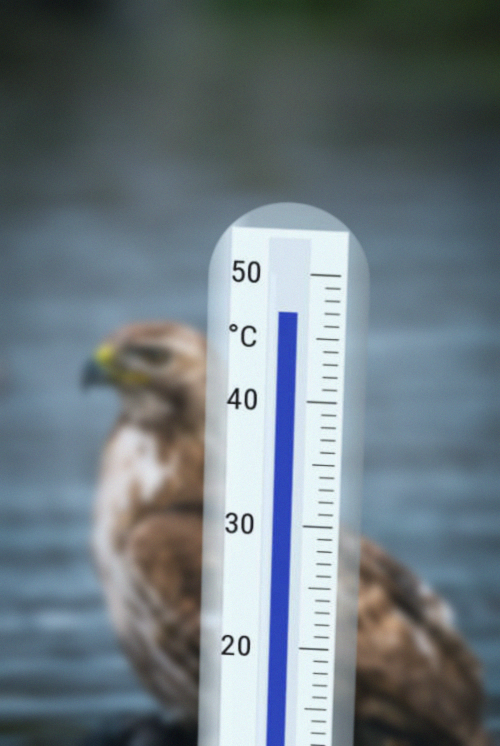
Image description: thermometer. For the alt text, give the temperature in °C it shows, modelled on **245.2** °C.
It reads **47** °C
